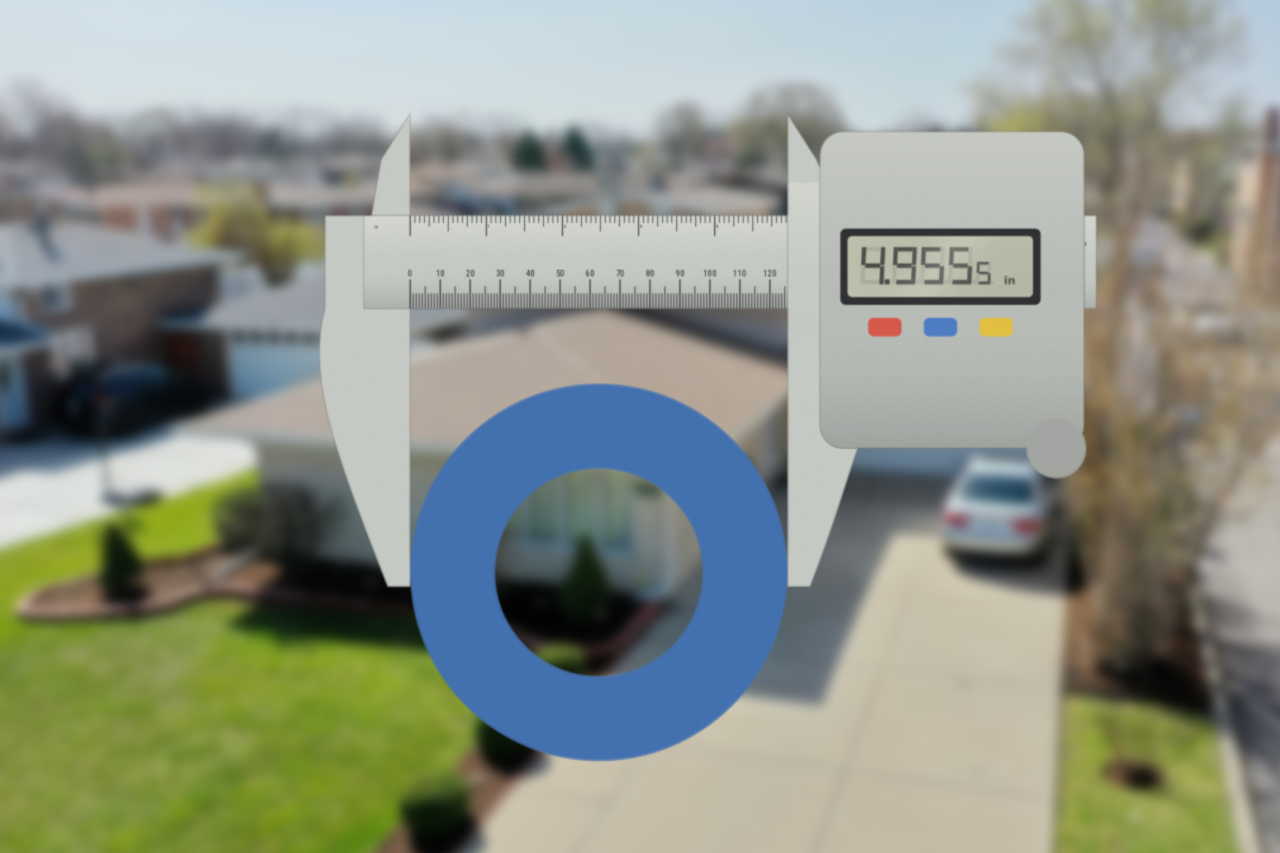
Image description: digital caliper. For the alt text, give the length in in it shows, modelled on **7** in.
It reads **4.9555** in
